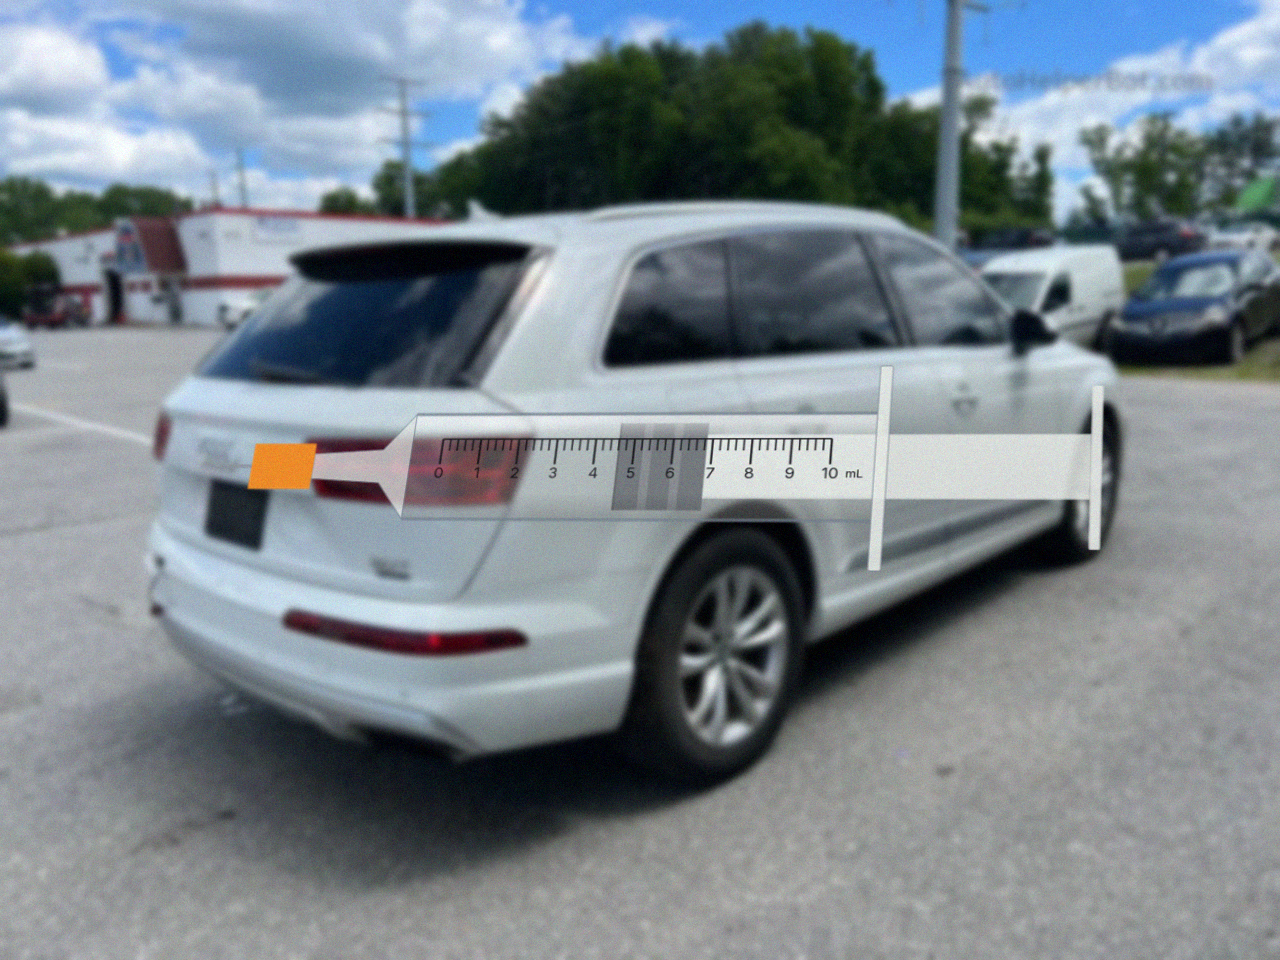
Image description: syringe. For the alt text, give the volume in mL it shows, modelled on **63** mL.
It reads **4.6** mL
